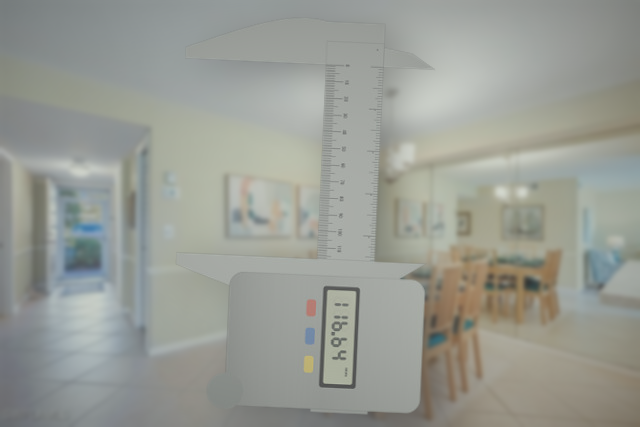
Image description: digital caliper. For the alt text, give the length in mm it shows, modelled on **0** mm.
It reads **116.64** mm
